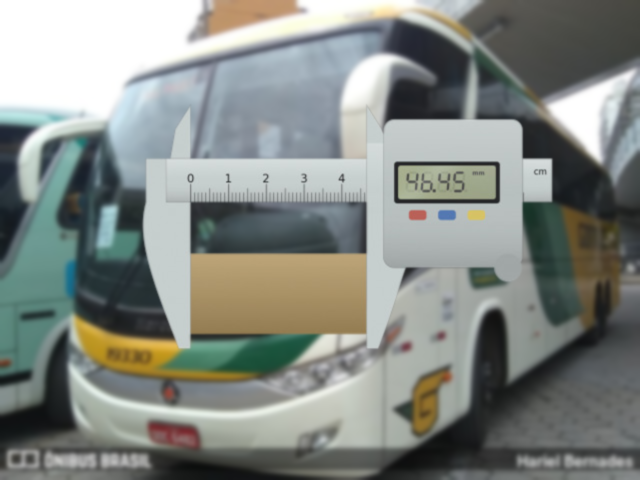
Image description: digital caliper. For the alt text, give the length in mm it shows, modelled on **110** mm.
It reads **46.45** mm
